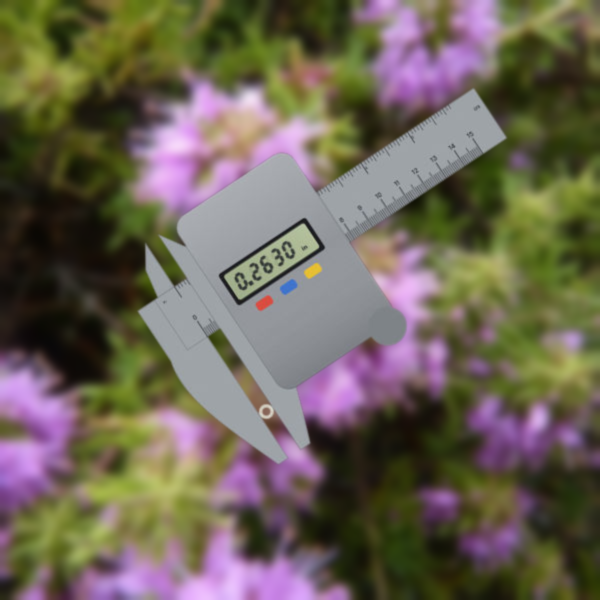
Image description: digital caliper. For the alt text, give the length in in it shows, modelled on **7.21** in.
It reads **0.2630** in
